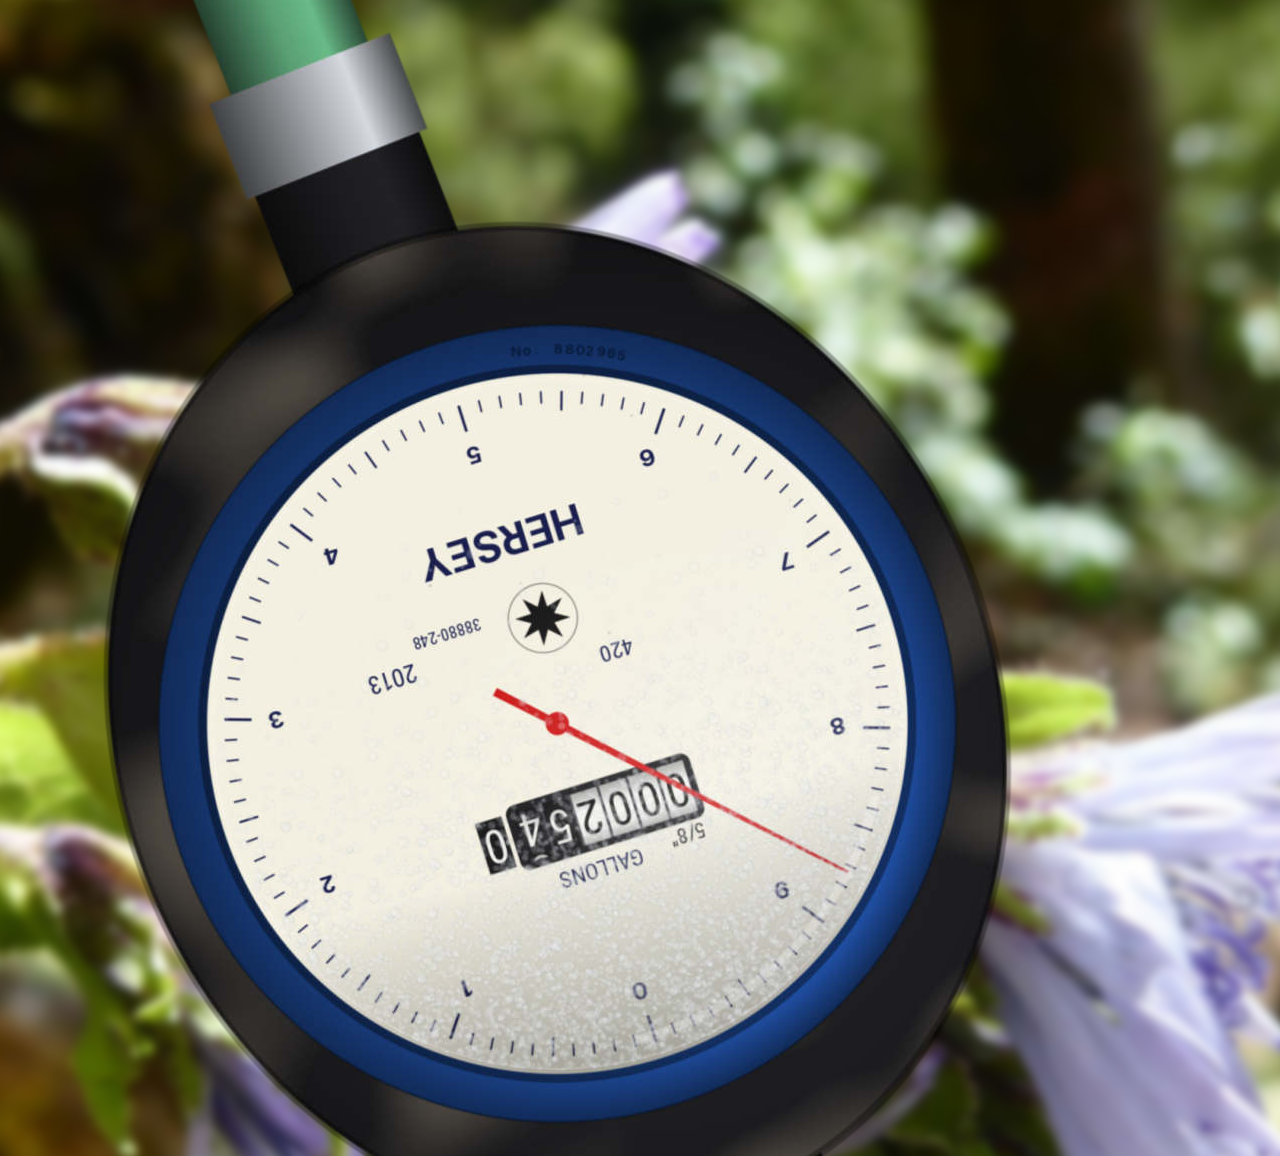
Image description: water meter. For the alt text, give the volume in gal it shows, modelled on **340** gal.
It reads **2538.7** gal
